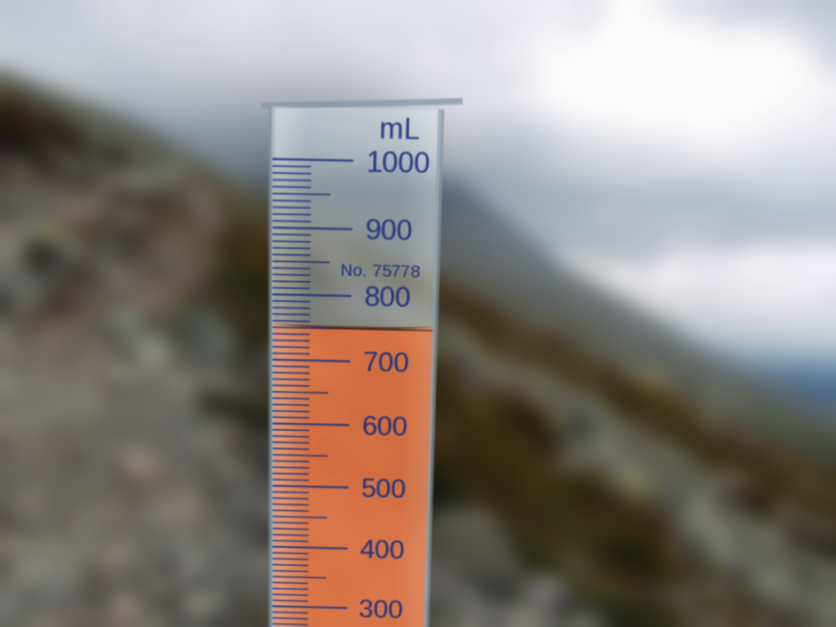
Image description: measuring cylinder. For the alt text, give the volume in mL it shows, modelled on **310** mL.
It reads **750** mL
